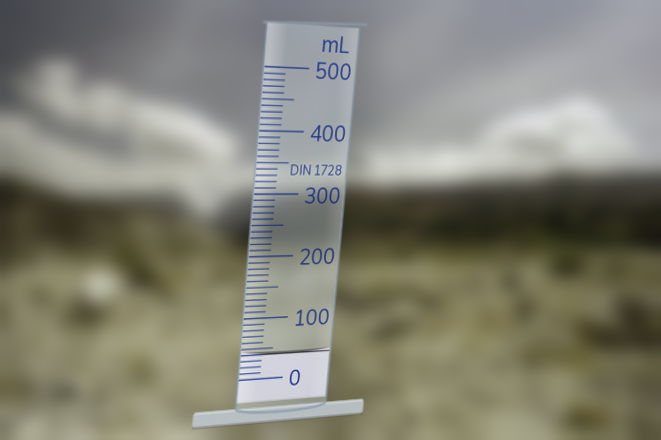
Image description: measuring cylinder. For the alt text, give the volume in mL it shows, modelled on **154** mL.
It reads **40** mL
